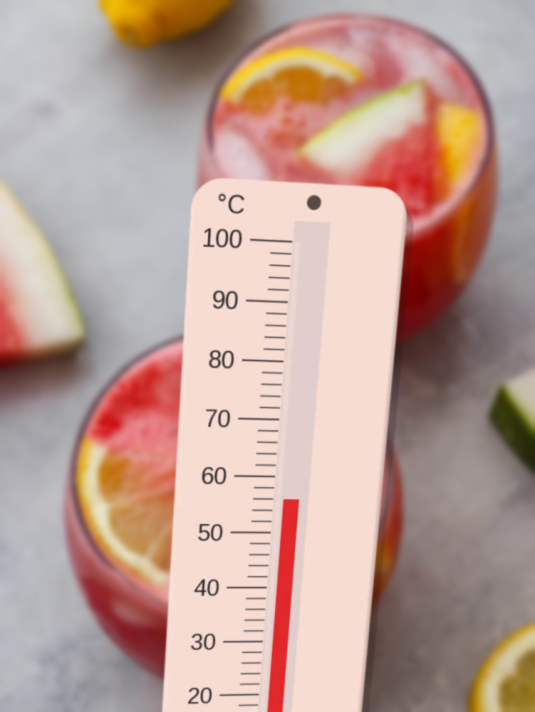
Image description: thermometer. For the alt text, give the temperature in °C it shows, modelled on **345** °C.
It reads **56** °C
